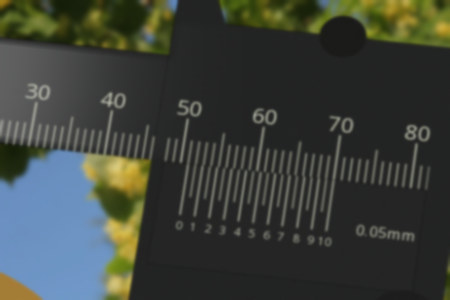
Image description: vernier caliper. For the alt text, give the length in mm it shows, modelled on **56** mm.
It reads **51.0** mm
